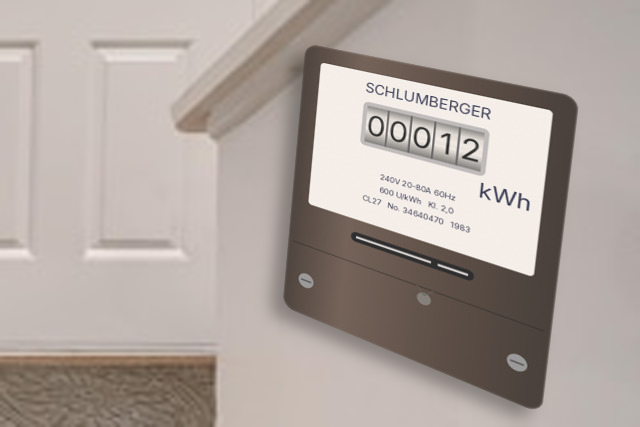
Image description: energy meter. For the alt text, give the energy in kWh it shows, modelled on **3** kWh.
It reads **12** kWh
